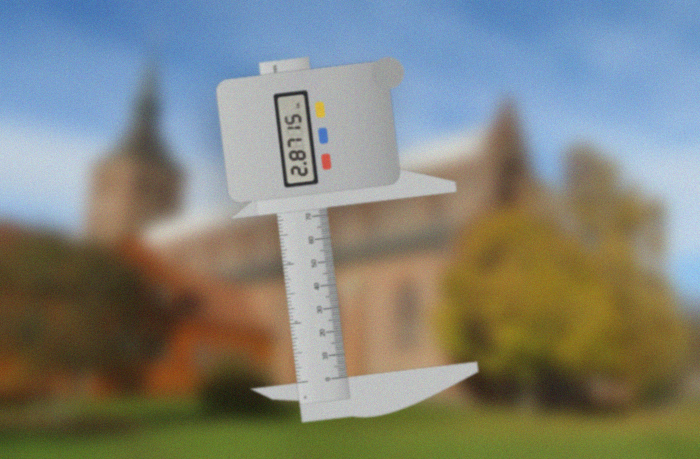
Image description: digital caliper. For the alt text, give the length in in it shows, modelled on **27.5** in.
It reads **2.8715** in
